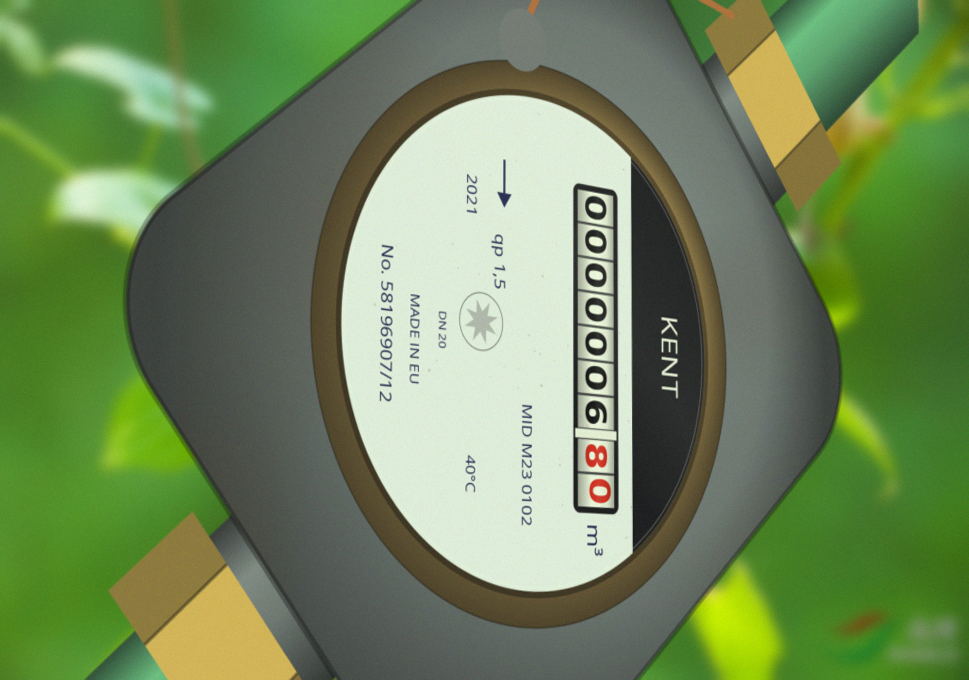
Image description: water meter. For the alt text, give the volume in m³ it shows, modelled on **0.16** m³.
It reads **6.80** m³
